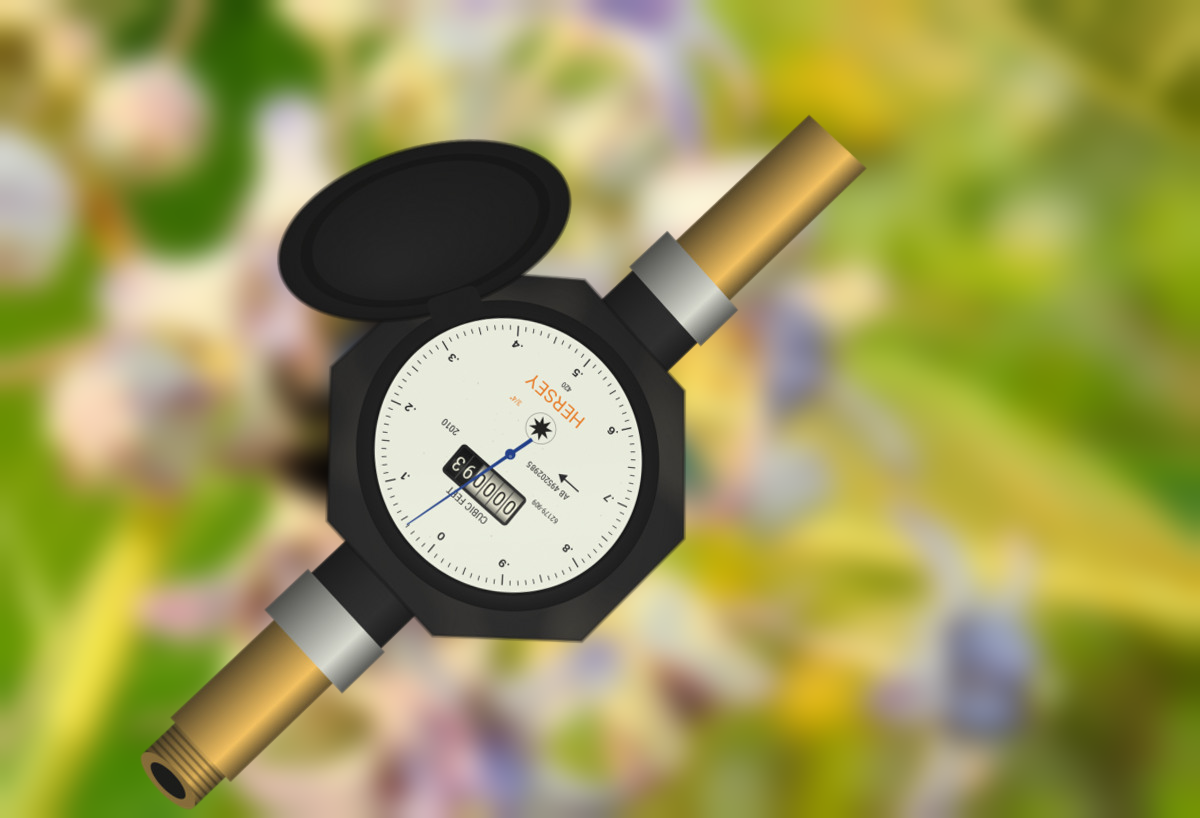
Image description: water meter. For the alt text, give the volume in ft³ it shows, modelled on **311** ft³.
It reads **93.04** ft³
